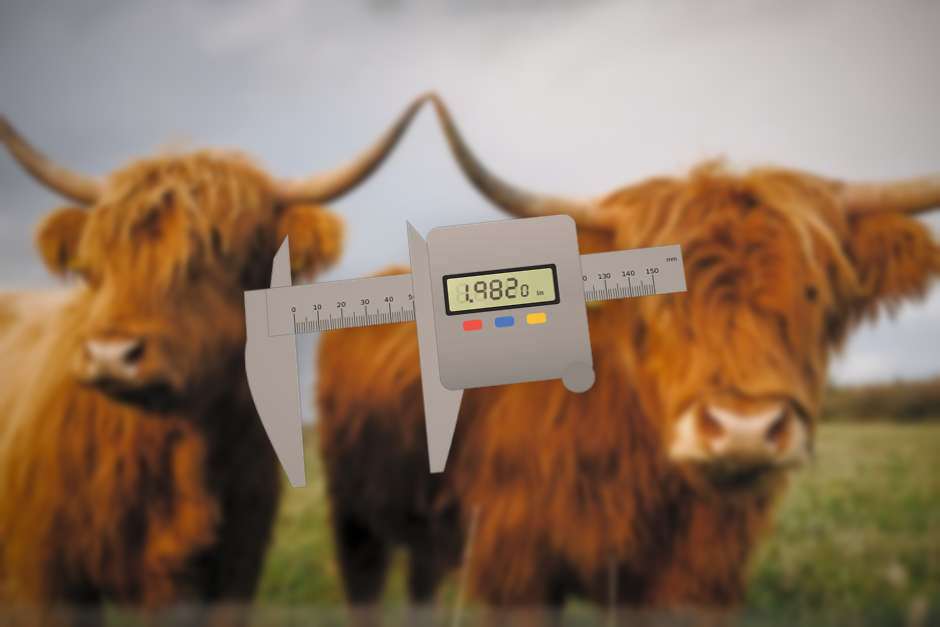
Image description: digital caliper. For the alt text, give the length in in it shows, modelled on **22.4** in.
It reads **1.9820** in
